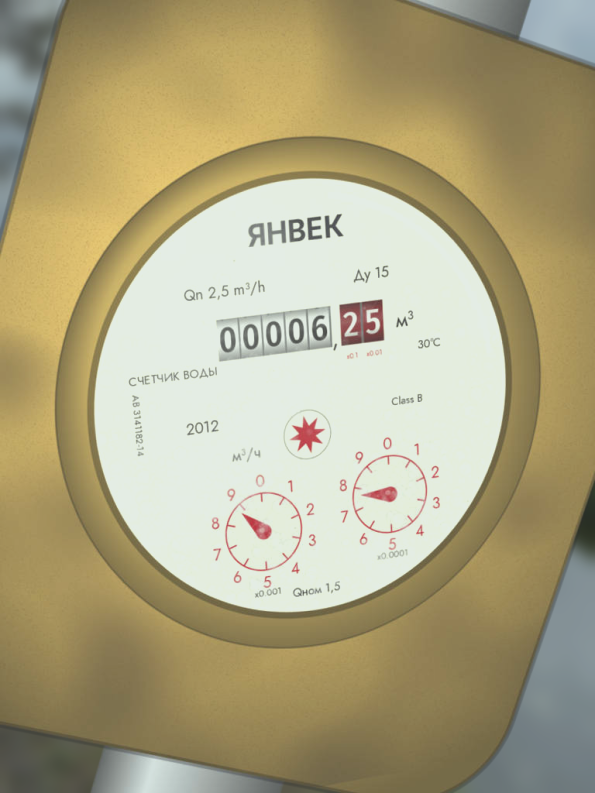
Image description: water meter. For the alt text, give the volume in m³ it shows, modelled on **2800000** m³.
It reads **6.2587** m³
